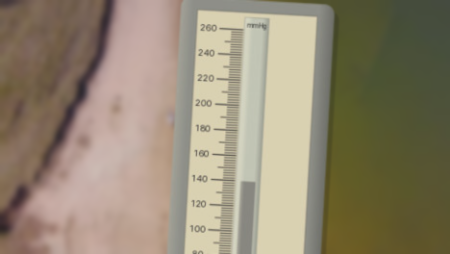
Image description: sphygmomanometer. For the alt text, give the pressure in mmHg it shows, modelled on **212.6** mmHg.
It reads **140** mmHg
